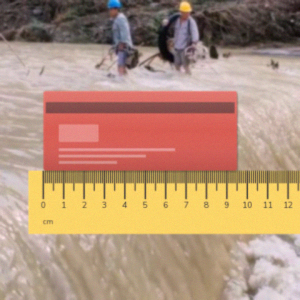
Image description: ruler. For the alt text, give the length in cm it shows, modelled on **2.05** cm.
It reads **9.5** cm
